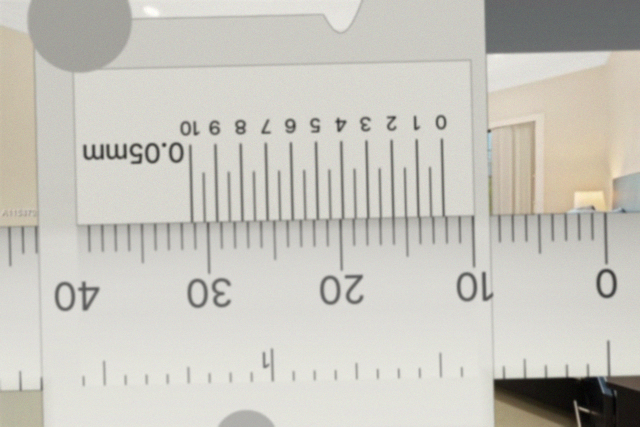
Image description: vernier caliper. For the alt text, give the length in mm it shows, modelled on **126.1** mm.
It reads **12.2** mm
